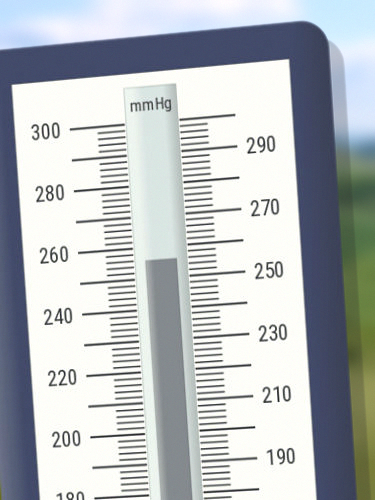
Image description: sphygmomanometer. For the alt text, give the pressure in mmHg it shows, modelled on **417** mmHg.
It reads **256** mmHg
